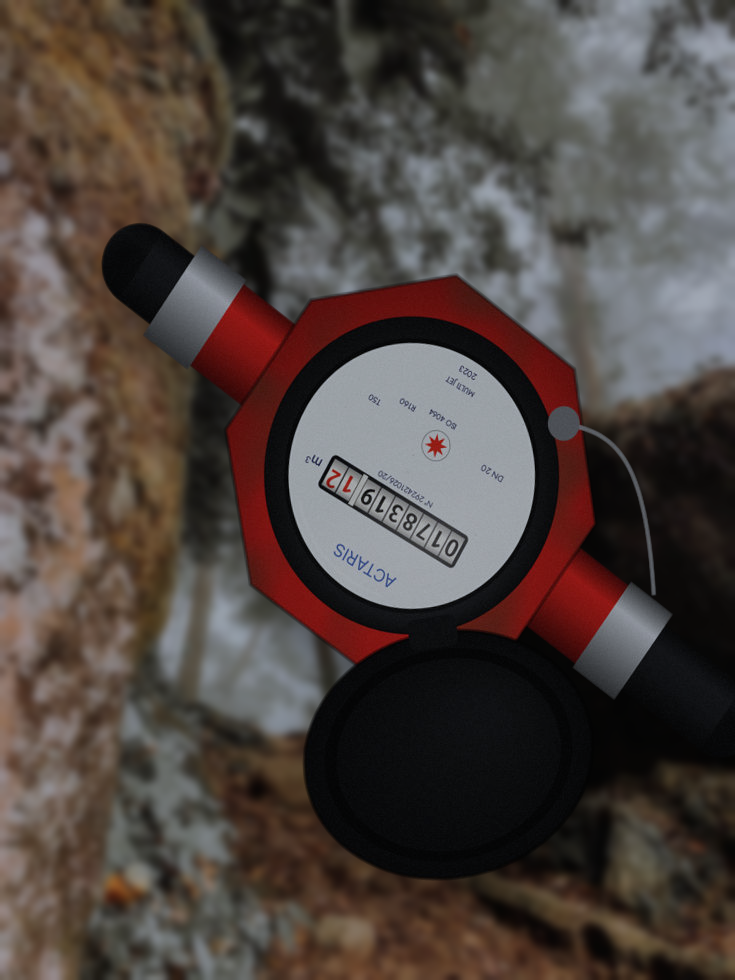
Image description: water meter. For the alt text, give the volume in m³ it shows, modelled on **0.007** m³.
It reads **178319.12** m³
